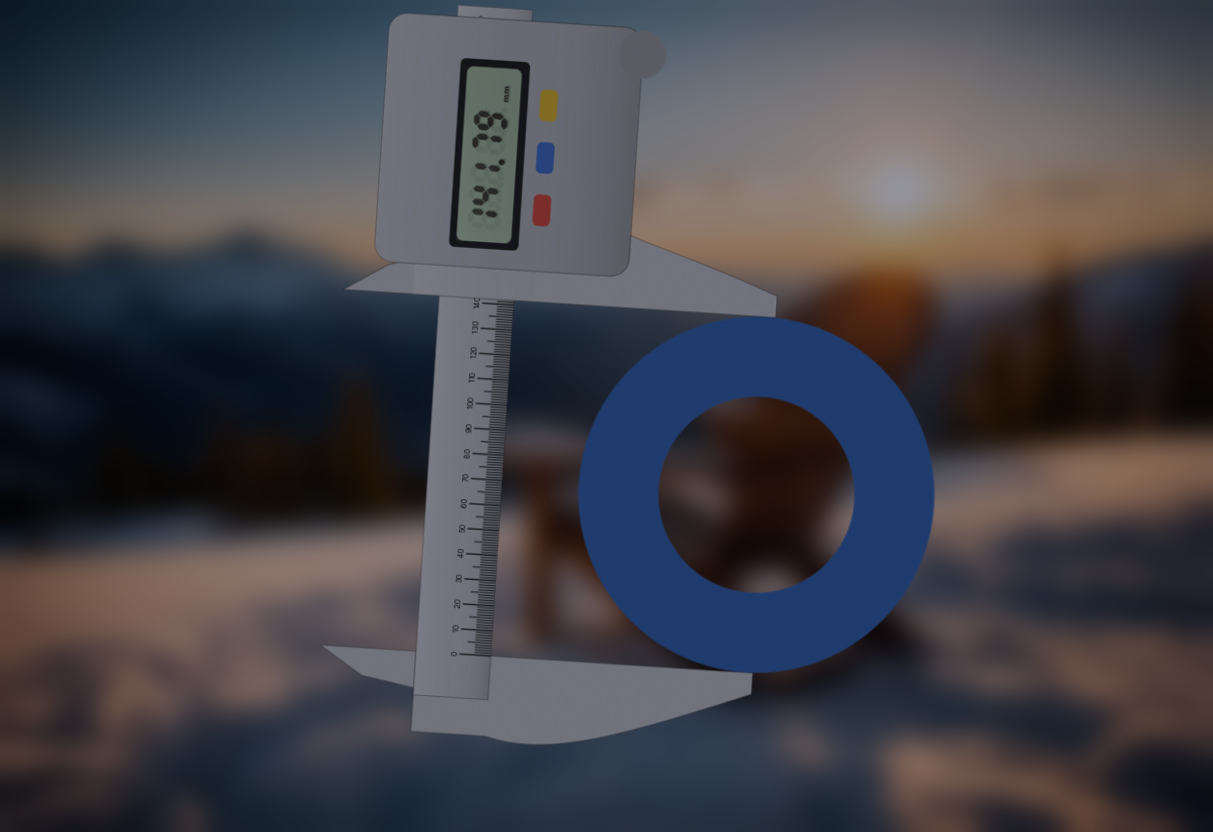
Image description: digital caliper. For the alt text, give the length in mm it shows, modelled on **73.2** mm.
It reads **141.79** mm
